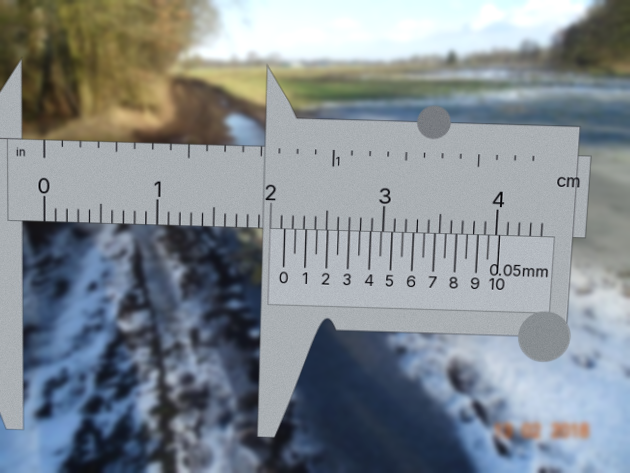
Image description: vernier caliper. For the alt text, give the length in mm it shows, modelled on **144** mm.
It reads **21.3** mm
